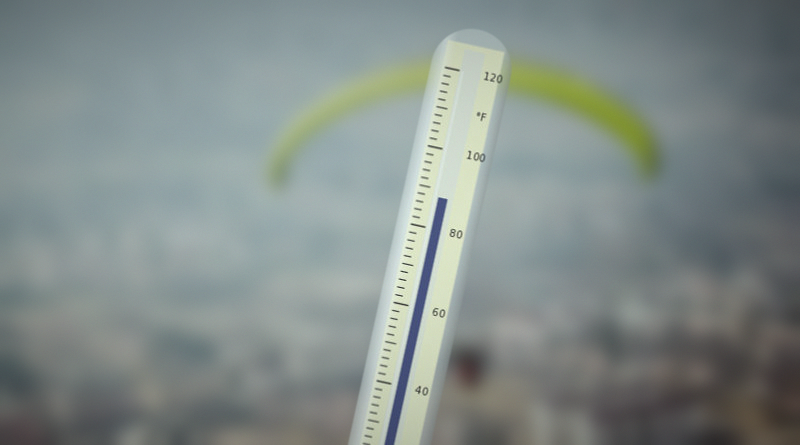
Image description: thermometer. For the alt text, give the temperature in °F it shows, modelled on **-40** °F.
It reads **88** °F
